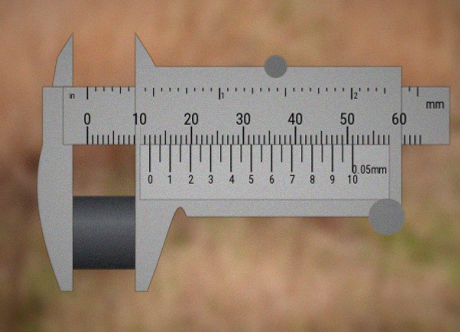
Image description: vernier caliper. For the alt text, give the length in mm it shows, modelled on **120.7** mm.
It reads **12.0** mm
